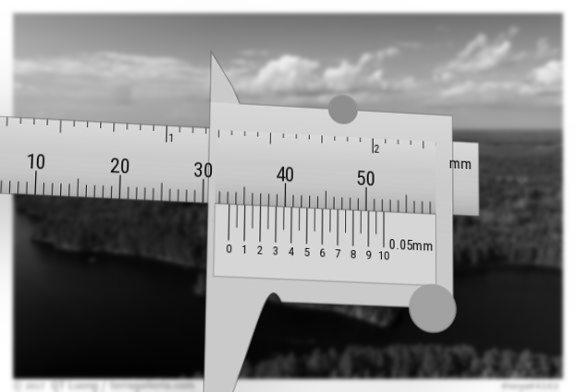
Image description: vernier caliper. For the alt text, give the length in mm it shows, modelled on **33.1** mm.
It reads **33.2** mm
